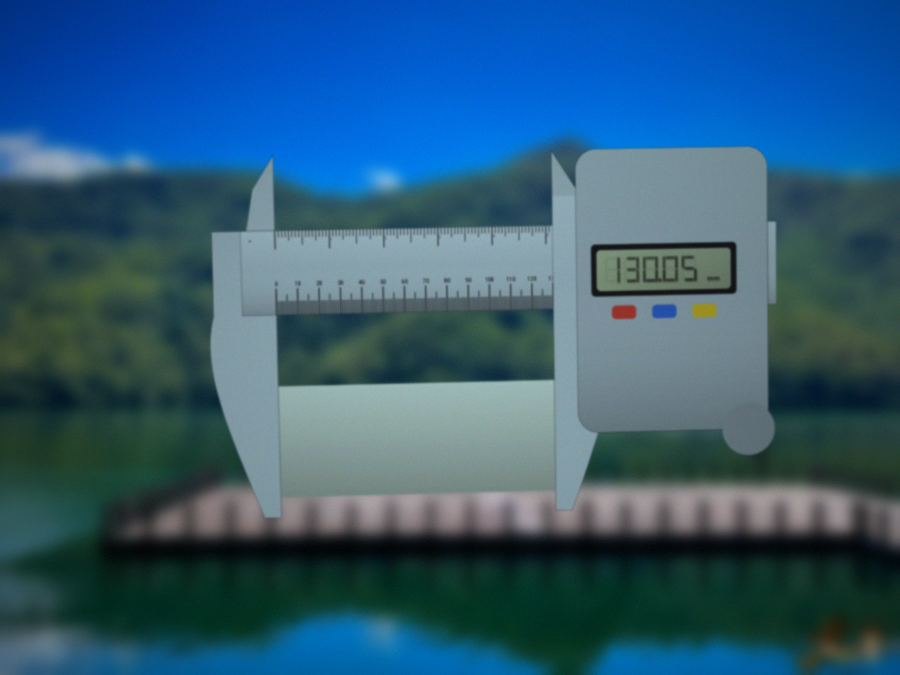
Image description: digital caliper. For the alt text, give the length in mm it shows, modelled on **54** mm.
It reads **130.05** mm
